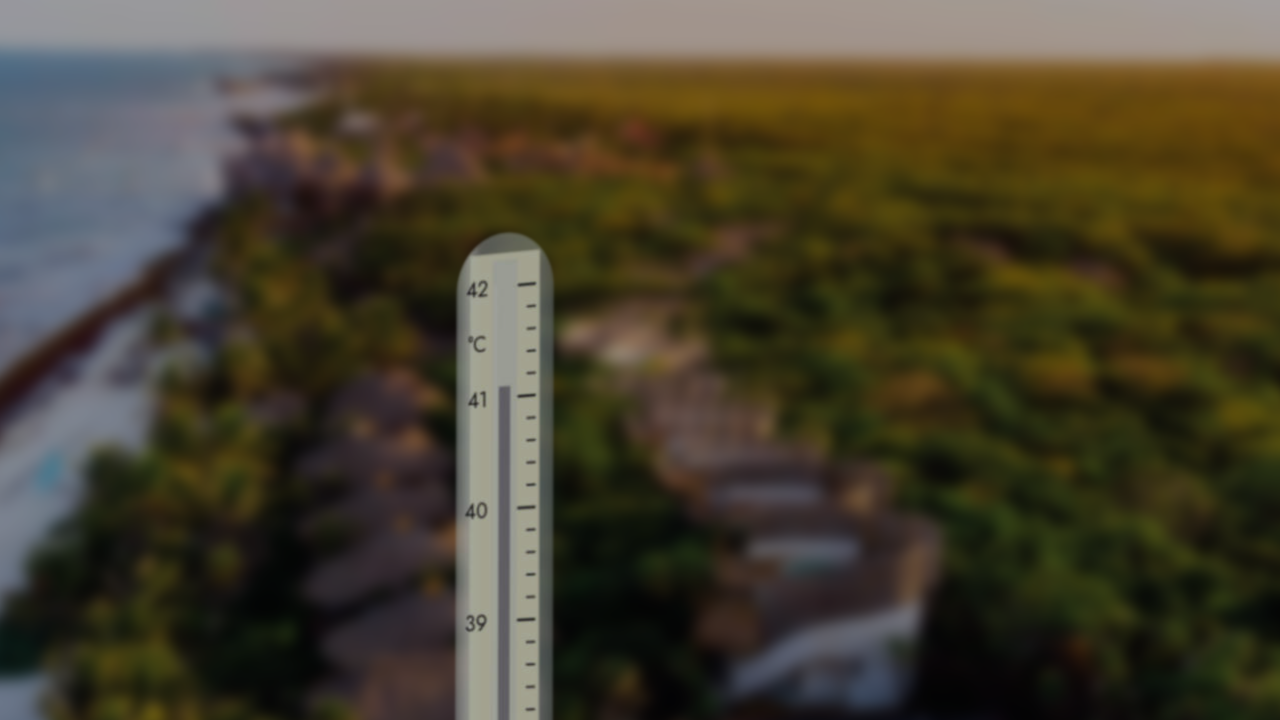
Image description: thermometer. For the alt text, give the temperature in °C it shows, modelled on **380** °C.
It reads **41.1** °C
